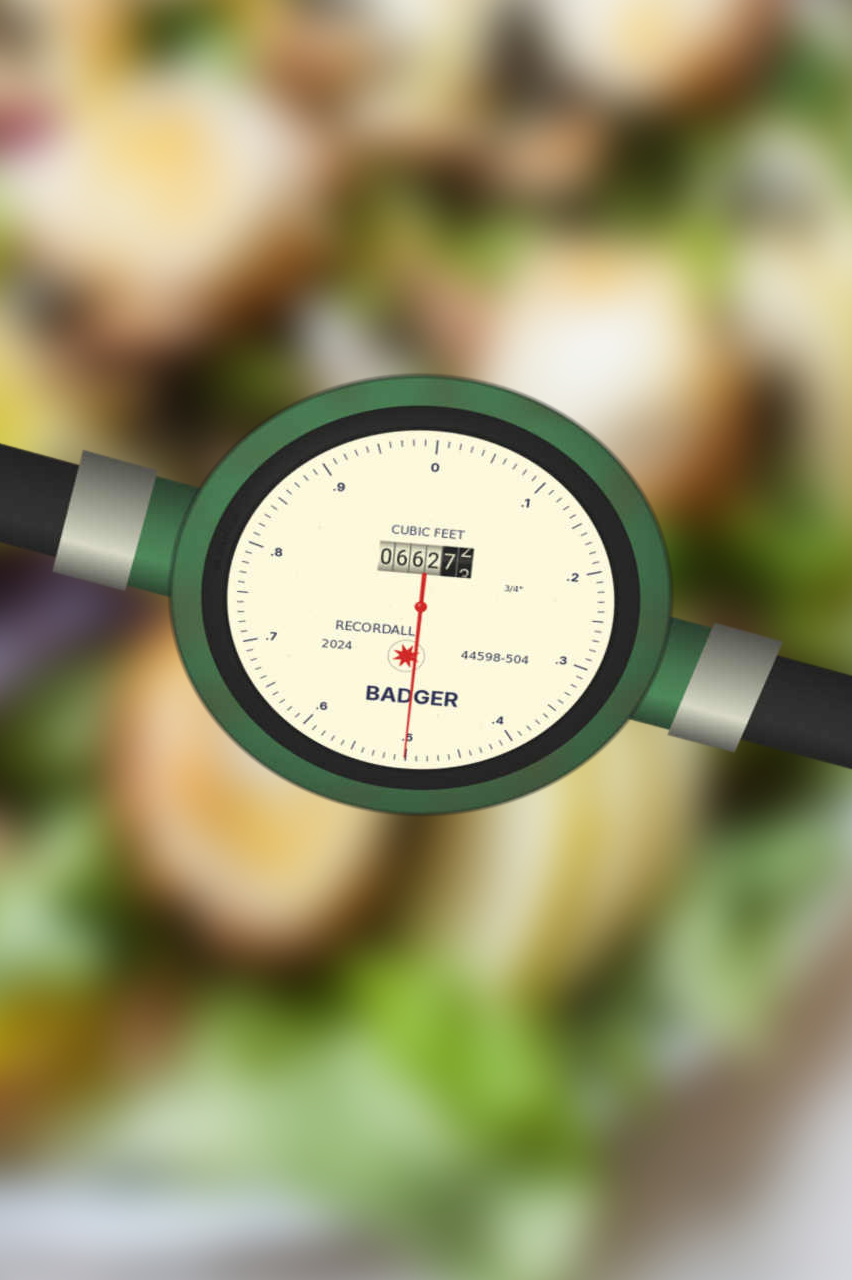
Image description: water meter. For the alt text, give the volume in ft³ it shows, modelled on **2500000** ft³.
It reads **66272.50** ft³
